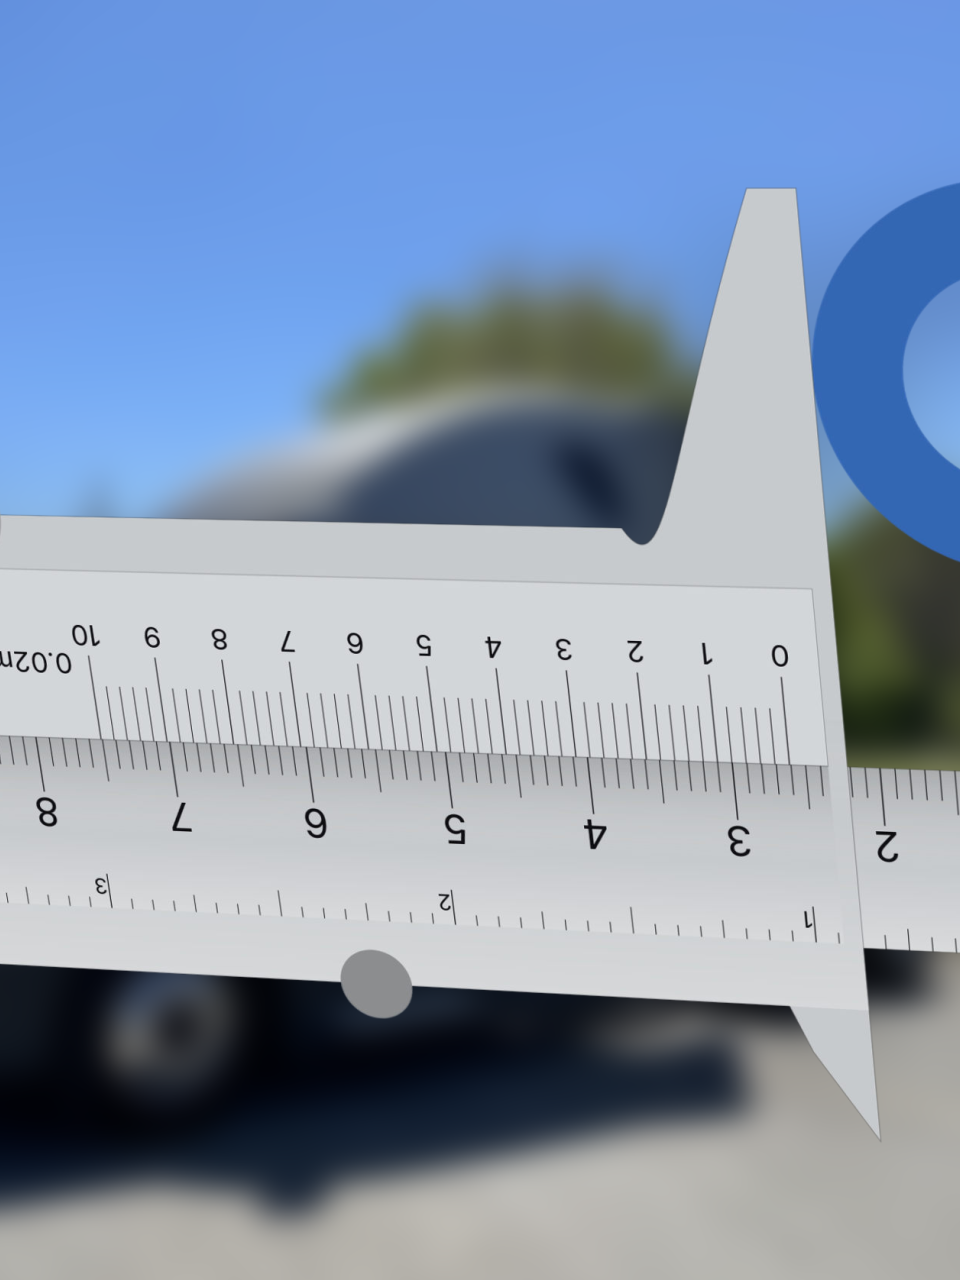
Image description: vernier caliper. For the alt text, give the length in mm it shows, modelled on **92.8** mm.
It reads **26.1** mm
